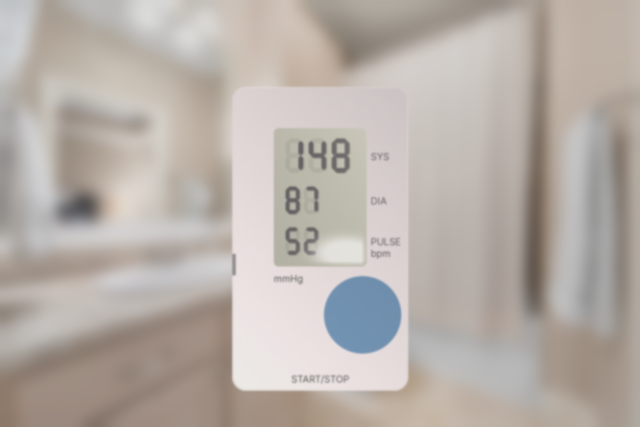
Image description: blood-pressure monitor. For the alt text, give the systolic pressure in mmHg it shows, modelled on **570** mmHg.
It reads **148** mmHg
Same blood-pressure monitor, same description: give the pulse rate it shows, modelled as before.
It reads **52** bpm
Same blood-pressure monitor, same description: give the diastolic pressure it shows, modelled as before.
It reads **87** mmHg
